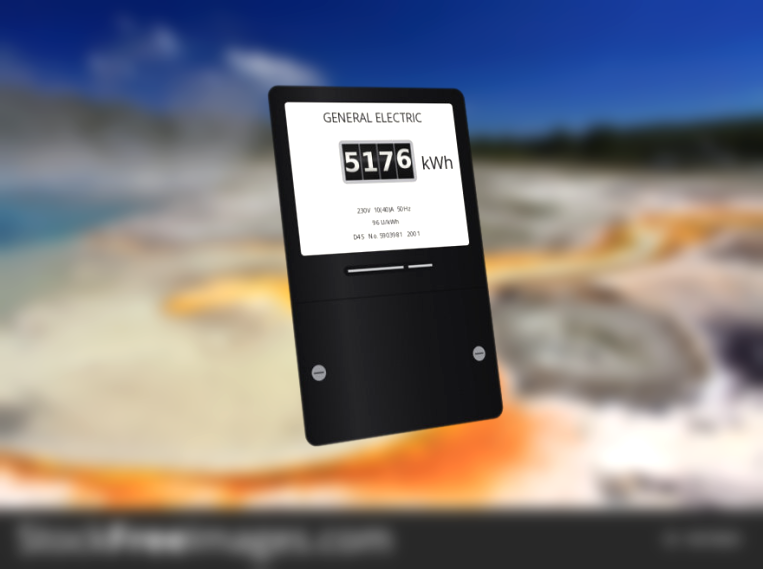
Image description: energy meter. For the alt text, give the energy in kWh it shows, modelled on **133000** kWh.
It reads **5176** kWh
